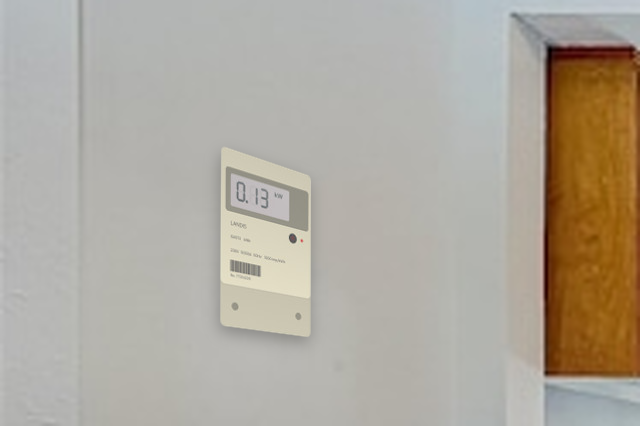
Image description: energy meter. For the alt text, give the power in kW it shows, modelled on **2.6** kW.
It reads **0.13** kW
